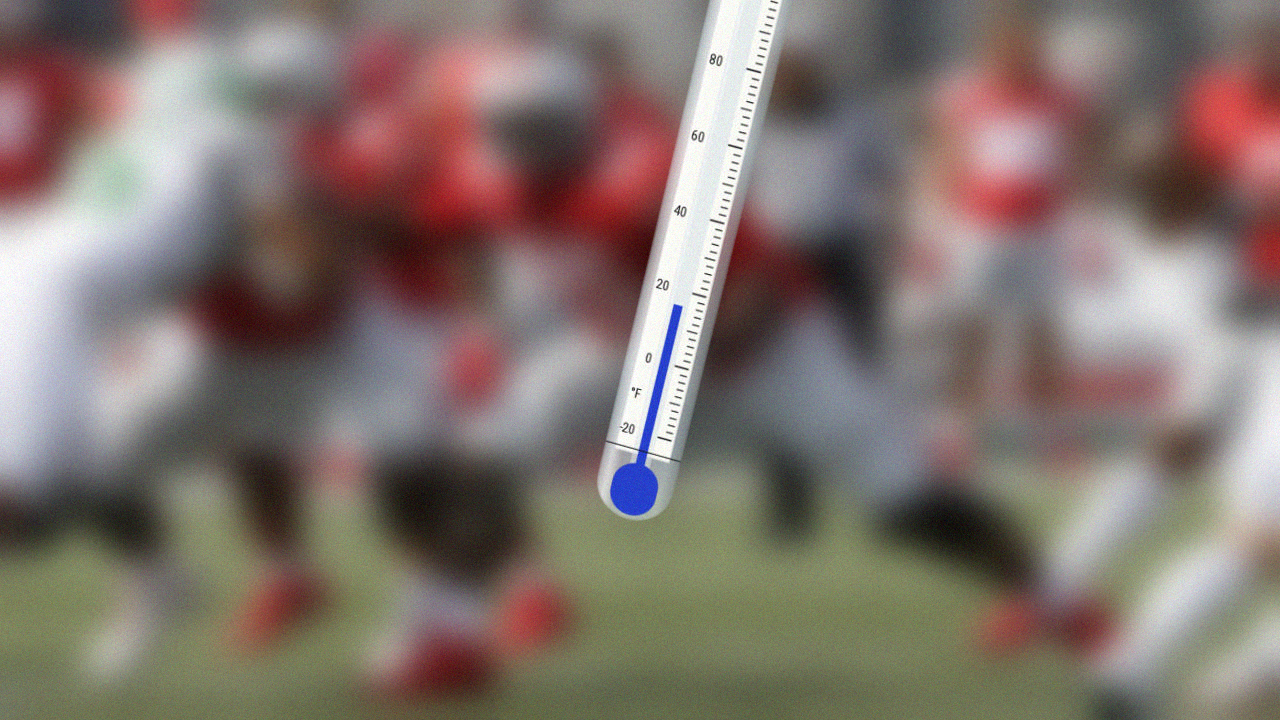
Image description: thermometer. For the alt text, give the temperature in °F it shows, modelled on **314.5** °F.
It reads **16** °F
